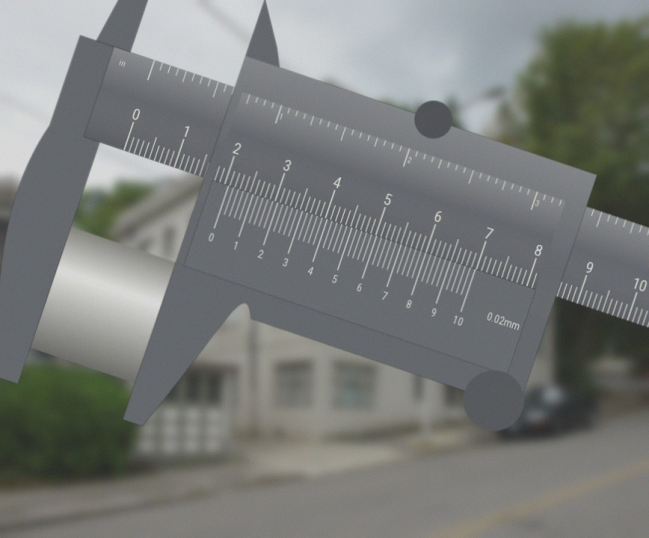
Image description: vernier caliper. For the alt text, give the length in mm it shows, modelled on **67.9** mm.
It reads **20.8** mm
